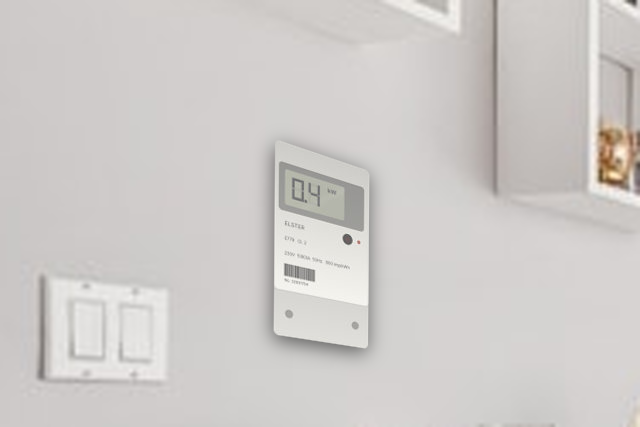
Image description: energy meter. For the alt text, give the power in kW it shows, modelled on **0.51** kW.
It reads **0.4** kW
